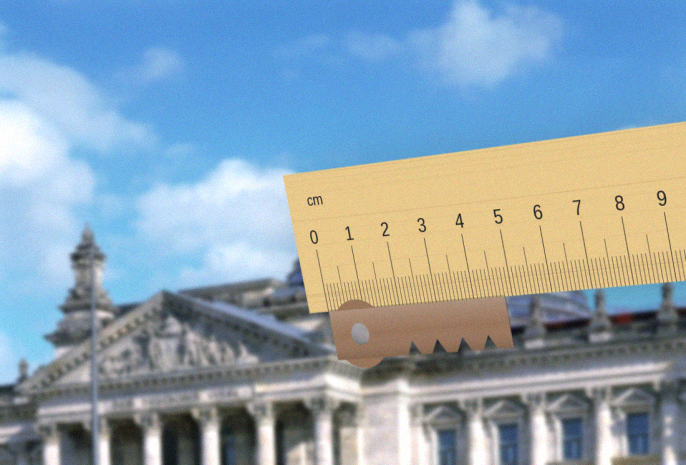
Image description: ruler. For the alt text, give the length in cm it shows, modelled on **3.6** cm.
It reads **4.8** cm
